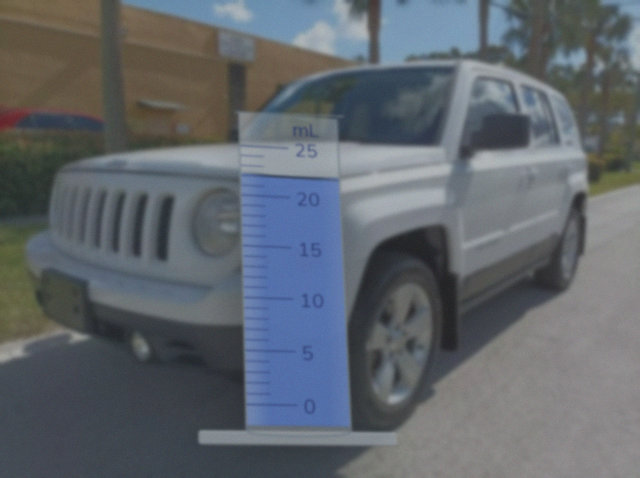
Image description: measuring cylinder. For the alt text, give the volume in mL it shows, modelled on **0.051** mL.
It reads **22** mL
